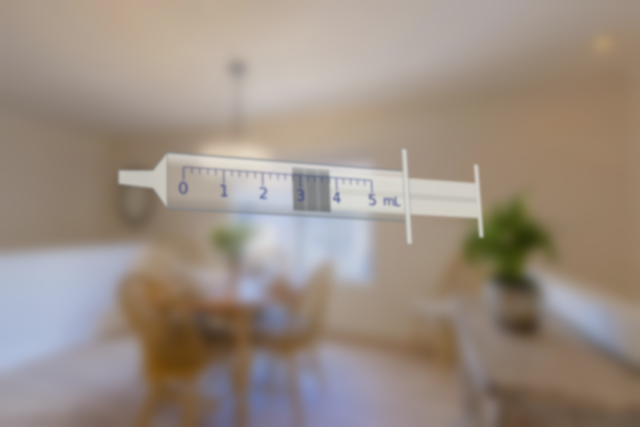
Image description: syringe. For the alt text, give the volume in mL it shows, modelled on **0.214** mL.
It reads **2.8** mL
